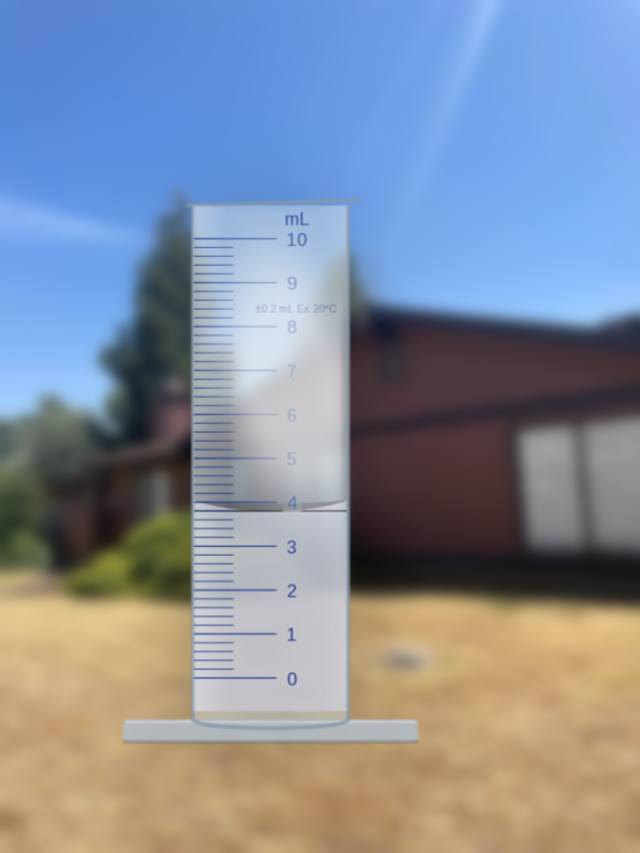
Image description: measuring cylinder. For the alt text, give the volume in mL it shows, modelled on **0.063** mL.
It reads **3.8** mL
